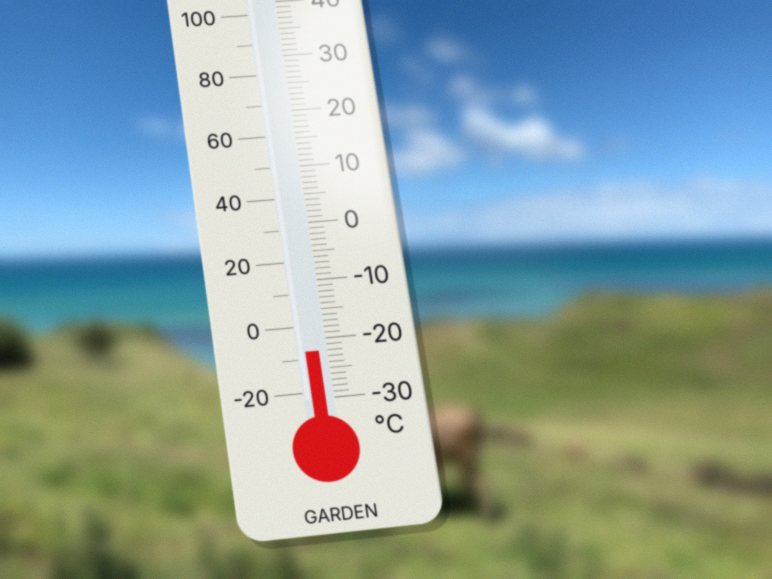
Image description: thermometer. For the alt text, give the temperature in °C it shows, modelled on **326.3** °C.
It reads **-22** °C
